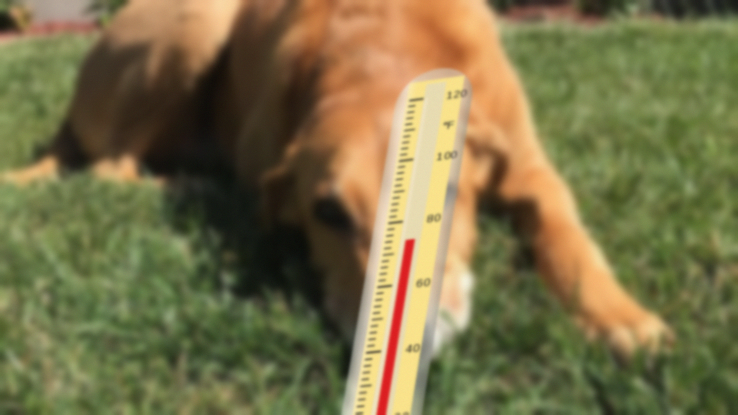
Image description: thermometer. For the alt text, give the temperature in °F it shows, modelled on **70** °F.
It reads **74** °F
